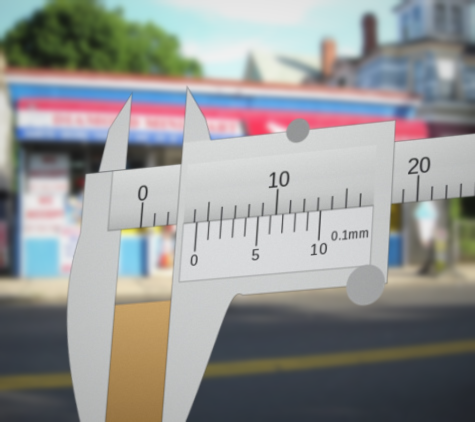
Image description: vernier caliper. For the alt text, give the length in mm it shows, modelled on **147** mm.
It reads **4.2** mm
